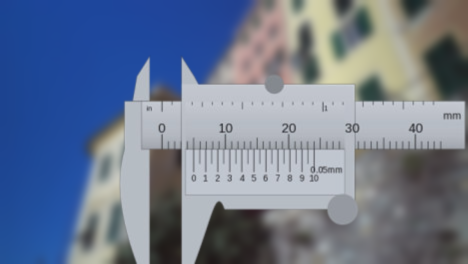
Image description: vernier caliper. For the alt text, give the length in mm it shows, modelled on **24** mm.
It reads **5.0** mm
